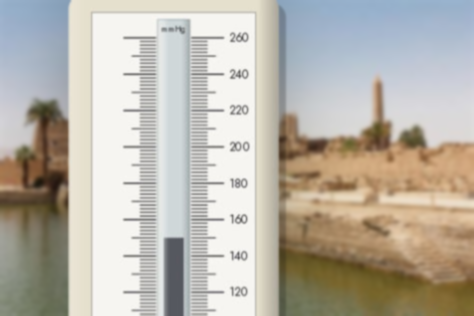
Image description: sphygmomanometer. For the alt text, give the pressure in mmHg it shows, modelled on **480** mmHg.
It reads **150** mmHg
